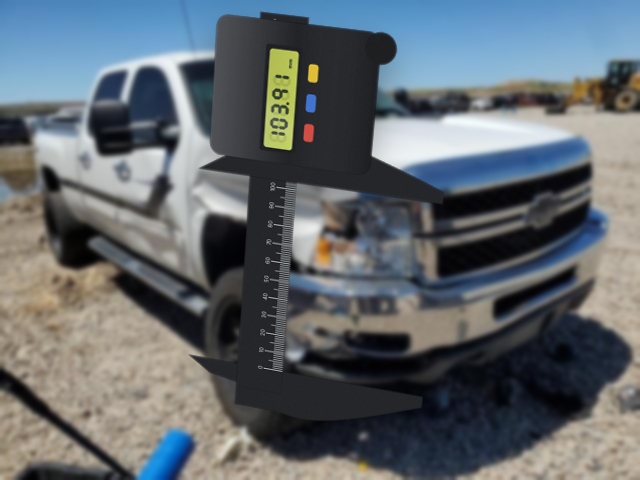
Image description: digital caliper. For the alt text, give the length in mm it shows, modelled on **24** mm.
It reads **103.91** mm
